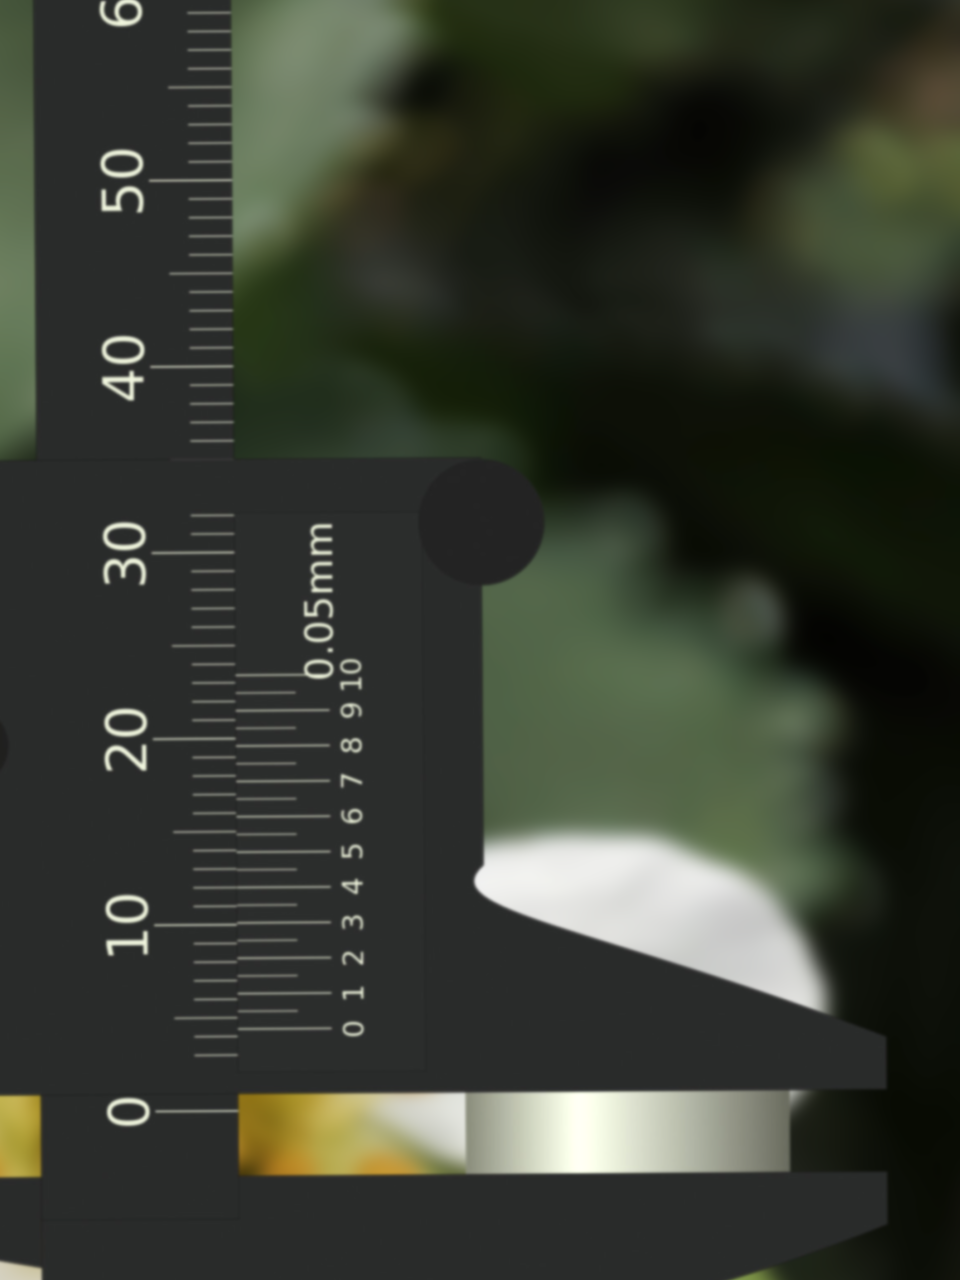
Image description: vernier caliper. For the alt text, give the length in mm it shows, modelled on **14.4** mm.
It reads **4.4** mm
